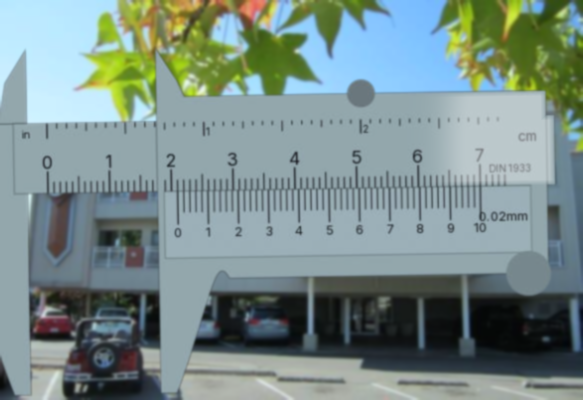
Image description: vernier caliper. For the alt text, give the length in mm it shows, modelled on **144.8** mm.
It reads **21.0** mm
